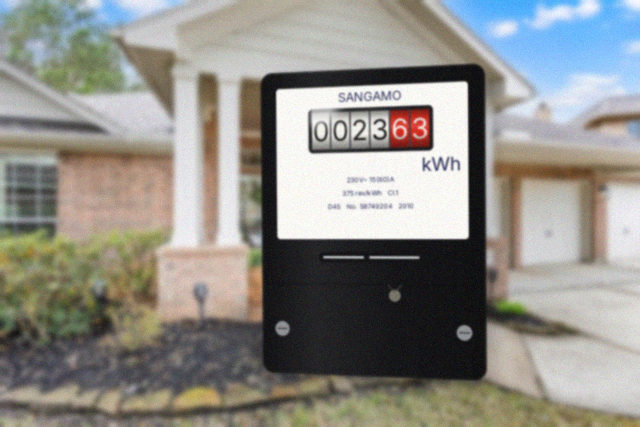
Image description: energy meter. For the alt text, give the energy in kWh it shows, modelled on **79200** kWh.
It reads **23.63** kWh
